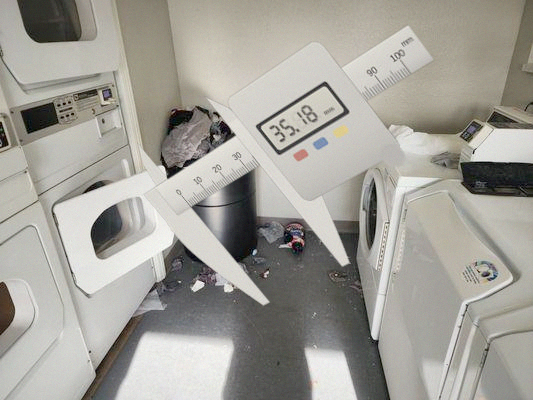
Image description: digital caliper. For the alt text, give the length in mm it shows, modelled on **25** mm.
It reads **35.18** mm
